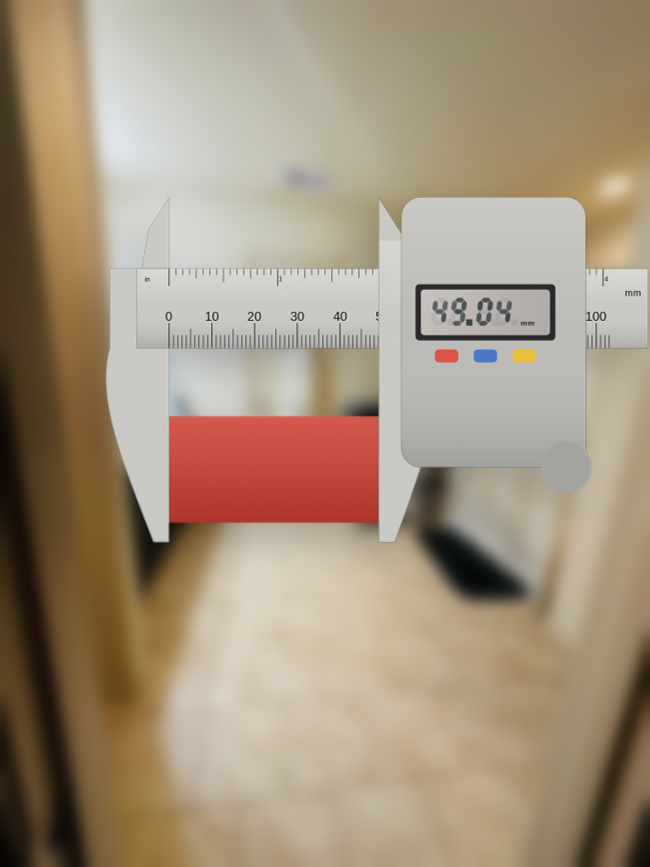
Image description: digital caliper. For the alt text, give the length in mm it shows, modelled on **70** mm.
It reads **49.04** mm
